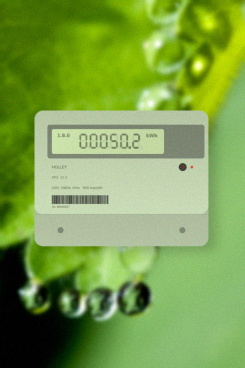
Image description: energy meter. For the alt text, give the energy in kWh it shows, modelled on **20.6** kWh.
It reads **50.2** kWh
